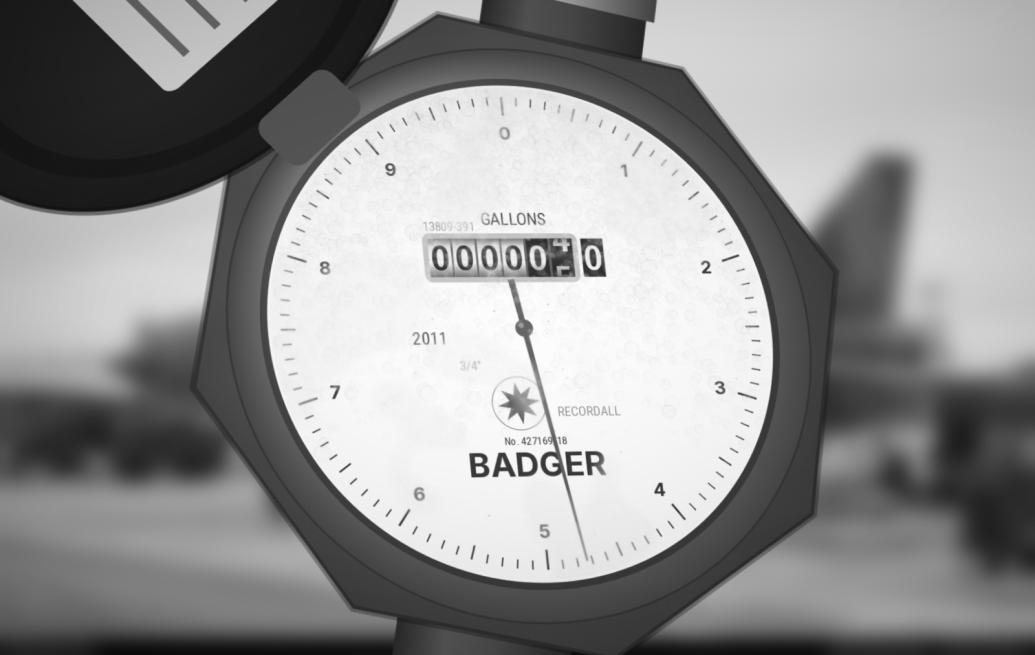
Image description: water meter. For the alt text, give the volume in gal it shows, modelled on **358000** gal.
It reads **44.7** gal
